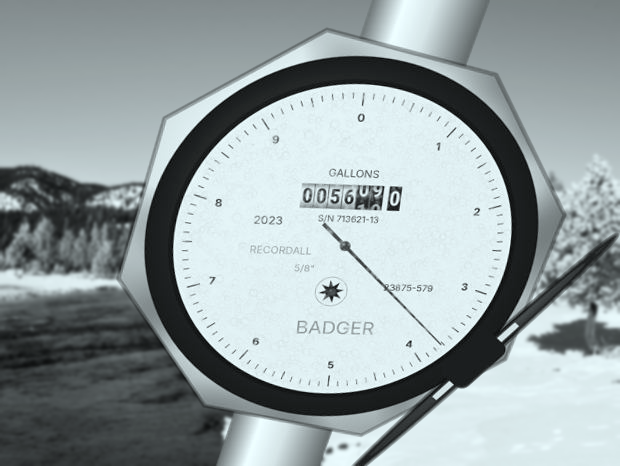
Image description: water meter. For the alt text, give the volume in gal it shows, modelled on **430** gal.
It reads **56093.7** gal
